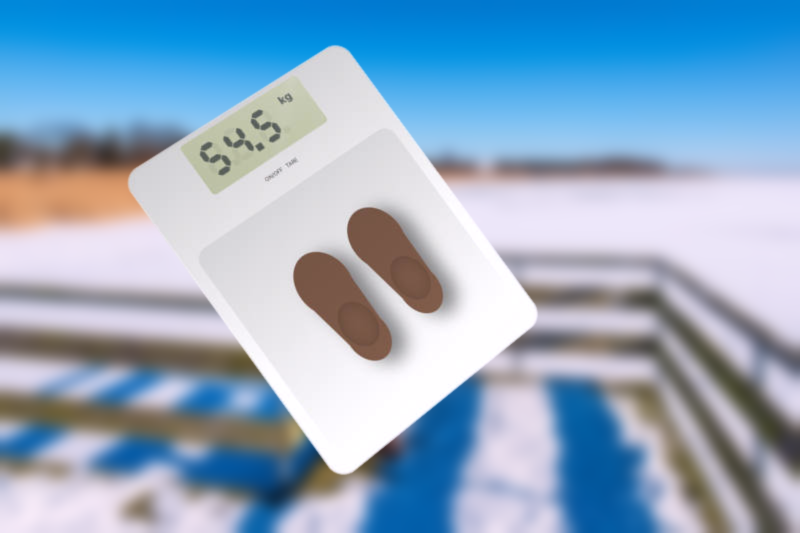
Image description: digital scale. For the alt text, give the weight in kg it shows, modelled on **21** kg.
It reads **54.5** kg
